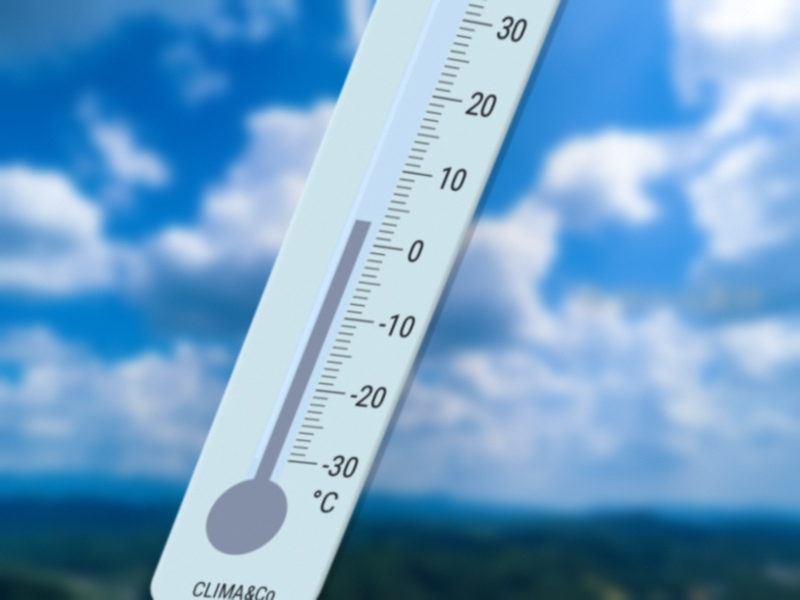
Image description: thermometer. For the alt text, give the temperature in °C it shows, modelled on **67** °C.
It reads **3** °C
